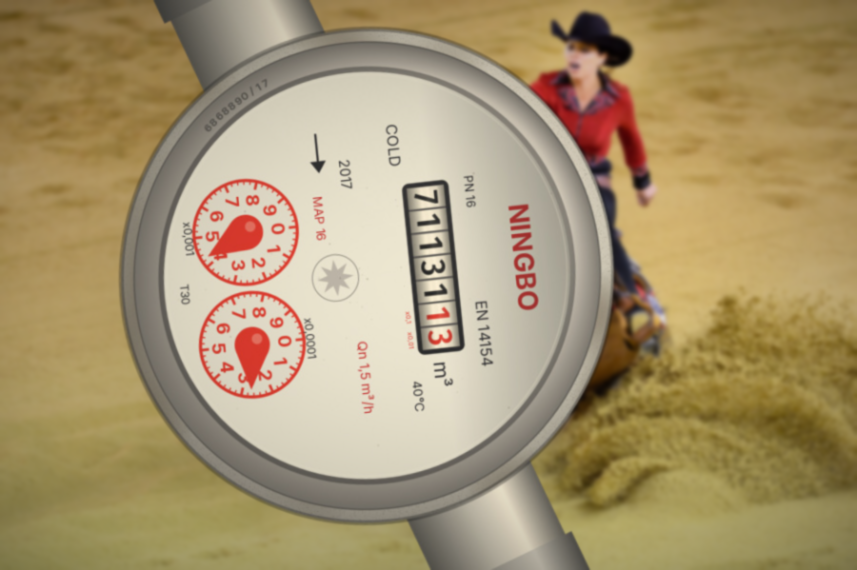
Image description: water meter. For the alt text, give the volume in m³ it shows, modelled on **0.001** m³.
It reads **71131.1342** m³
